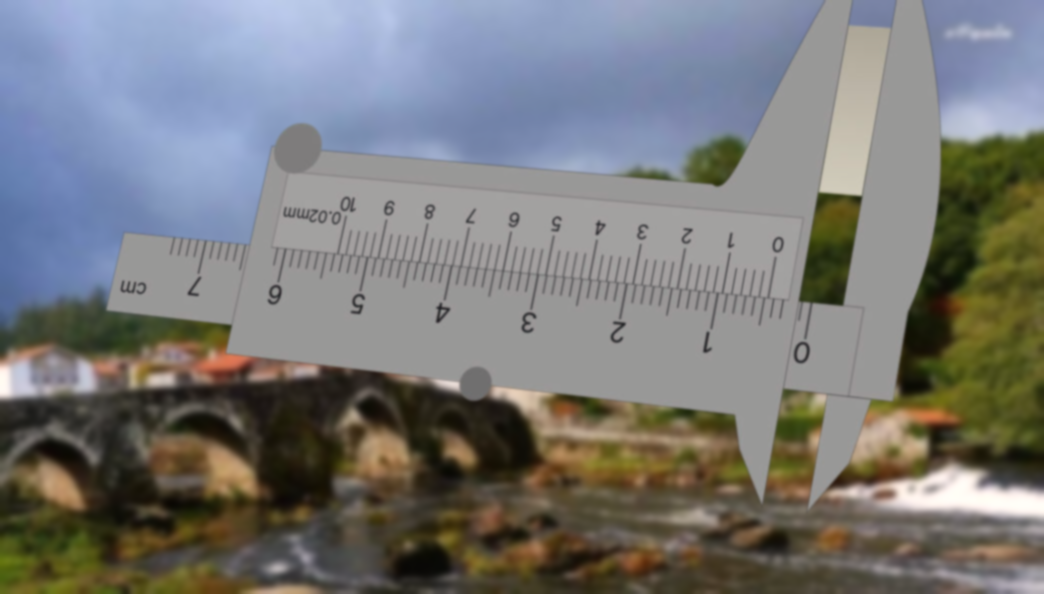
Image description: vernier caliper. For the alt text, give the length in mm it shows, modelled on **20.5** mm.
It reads **4.6** mm
